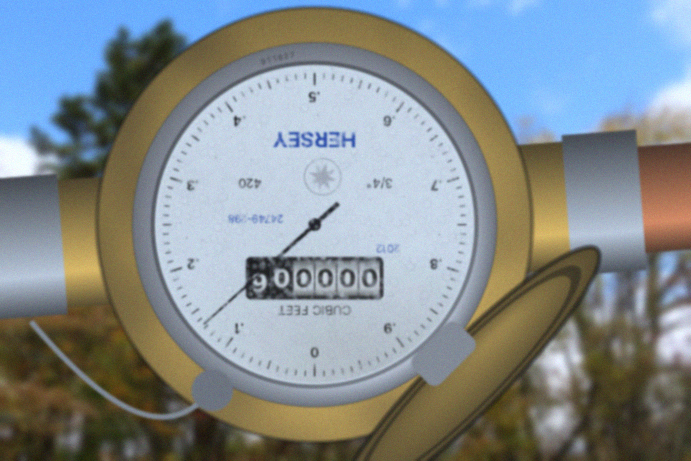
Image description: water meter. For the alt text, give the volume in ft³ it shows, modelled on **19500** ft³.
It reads **6.13** ft³
